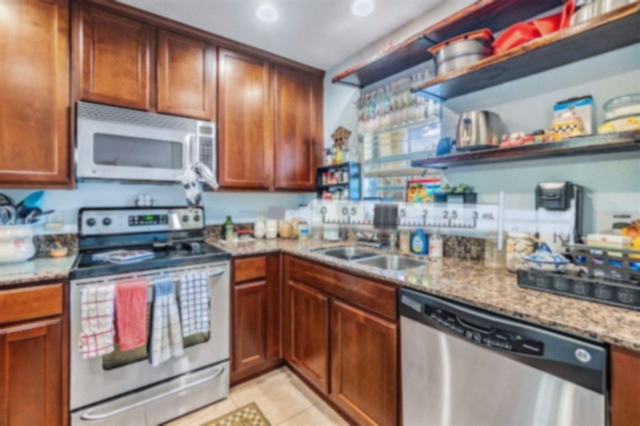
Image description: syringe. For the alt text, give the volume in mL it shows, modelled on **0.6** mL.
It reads **1** mL
